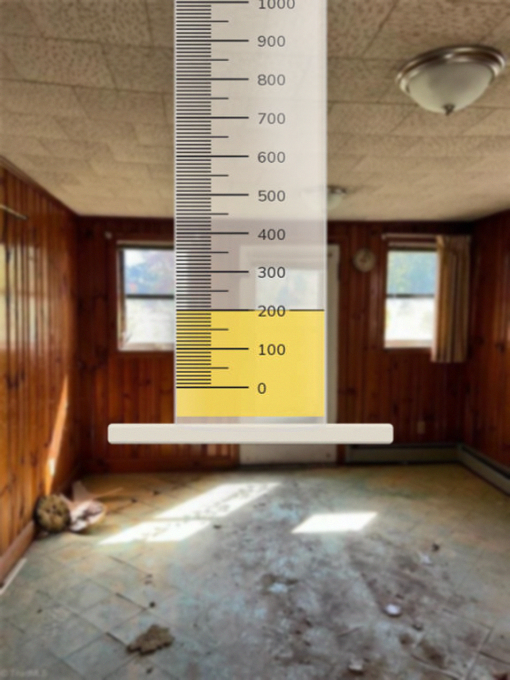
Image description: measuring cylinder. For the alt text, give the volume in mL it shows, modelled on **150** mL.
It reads **200** mL
